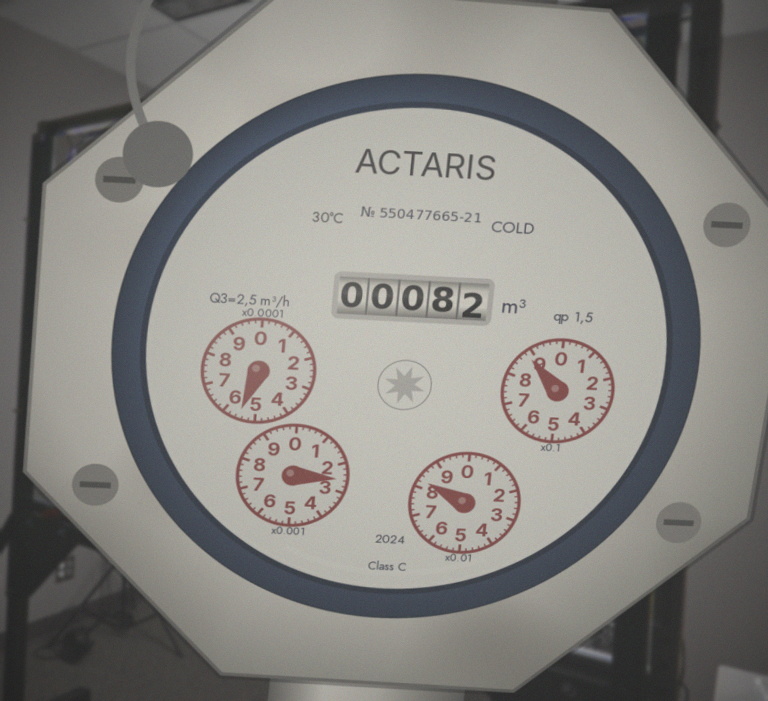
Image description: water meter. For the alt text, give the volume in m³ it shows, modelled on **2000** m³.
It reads **81.8825** m³
